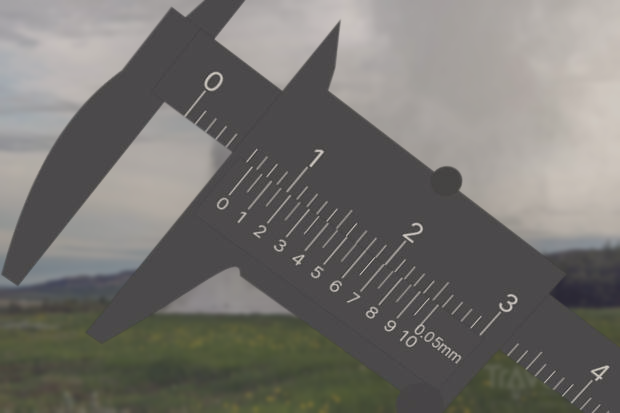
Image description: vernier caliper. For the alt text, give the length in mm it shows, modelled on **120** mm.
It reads **6.6** mm
